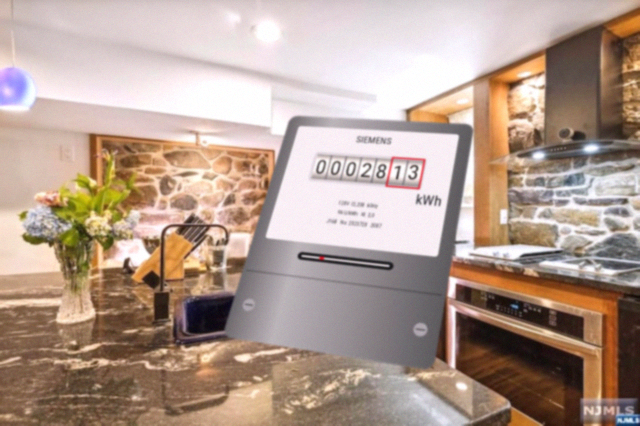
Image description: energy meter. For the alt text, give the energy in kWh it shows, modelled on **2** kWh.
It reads **28.13** kWh
